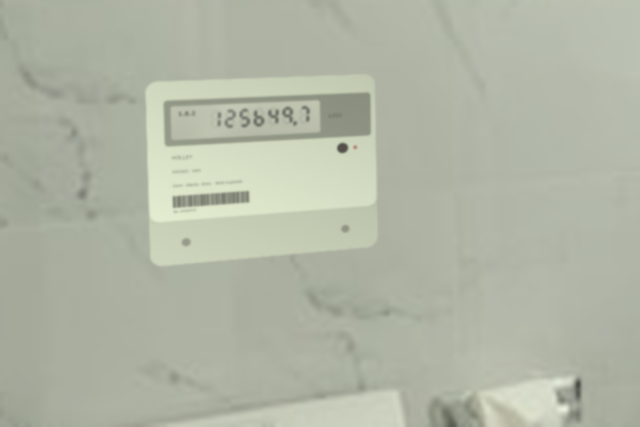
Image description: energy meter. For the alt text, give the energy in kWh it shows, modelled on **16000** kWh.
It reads **125649.7** kWh
